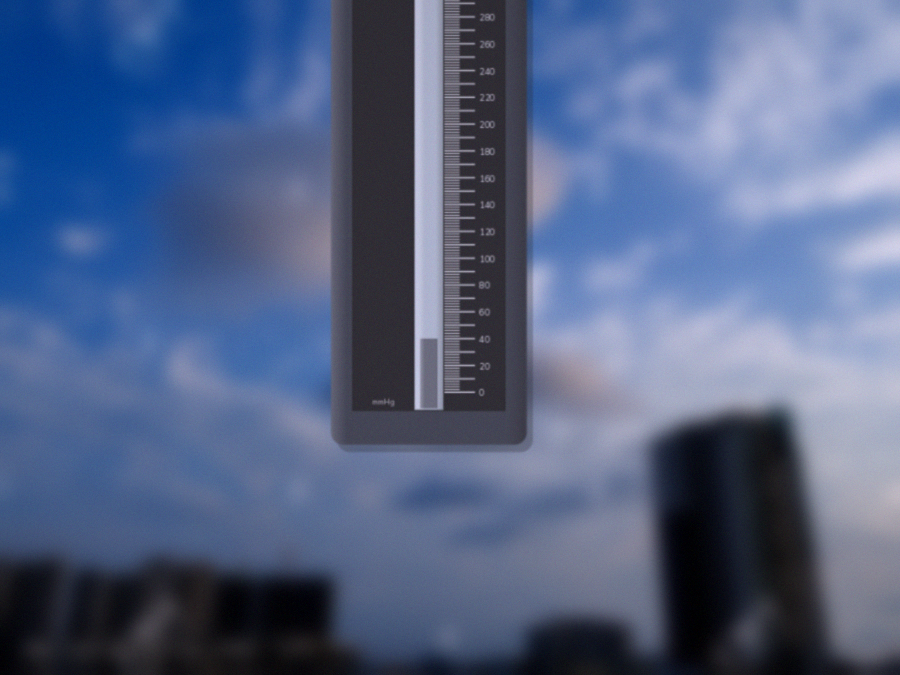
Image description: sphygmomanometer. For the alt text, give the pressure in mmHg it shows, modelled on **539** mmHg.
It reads **40** mmHg
